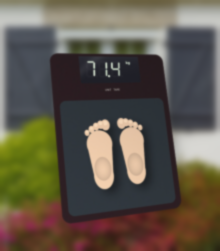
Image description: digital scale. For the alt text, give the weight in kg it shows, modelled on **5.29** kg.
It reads **71.4** kg
